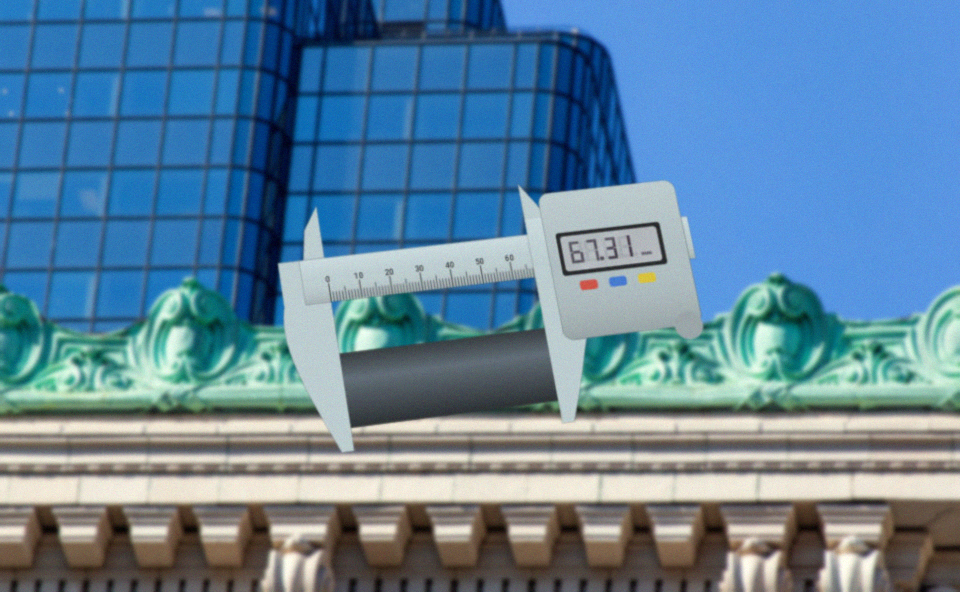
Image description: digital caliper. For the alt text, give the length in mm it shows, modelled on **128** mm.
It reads **67.31** mm
